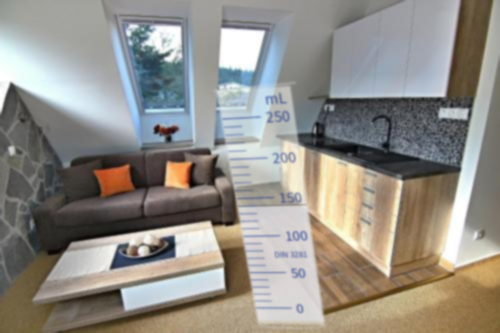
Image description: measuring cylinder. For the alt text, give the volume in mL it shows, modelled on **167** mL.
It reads **140** mL
